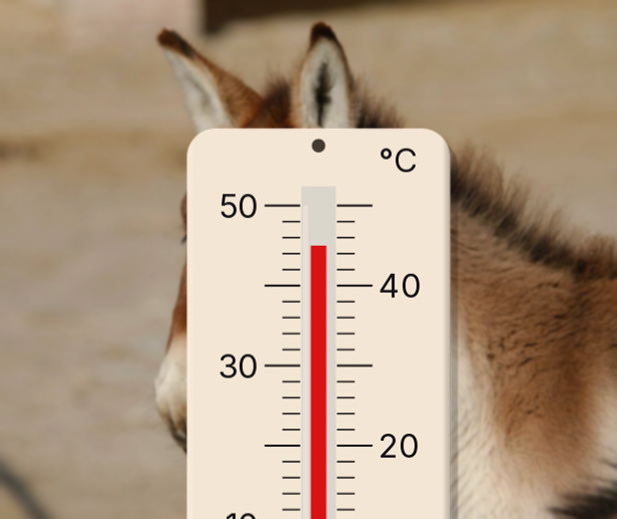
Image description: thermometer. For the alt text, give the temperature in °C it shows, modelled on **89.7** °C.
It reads **45** °C
